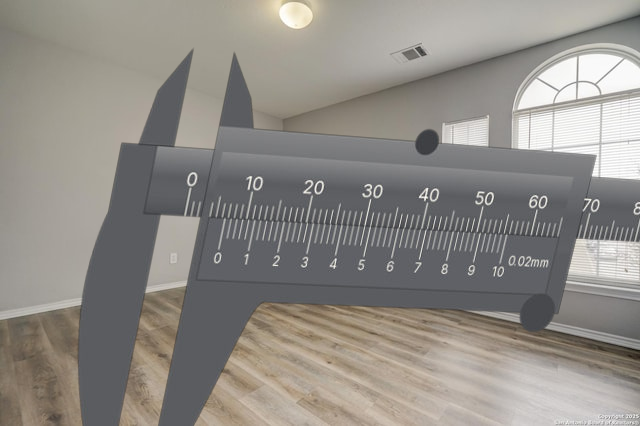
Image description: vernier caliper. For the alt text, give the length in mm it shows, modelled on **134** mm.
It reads **6.5** mm
